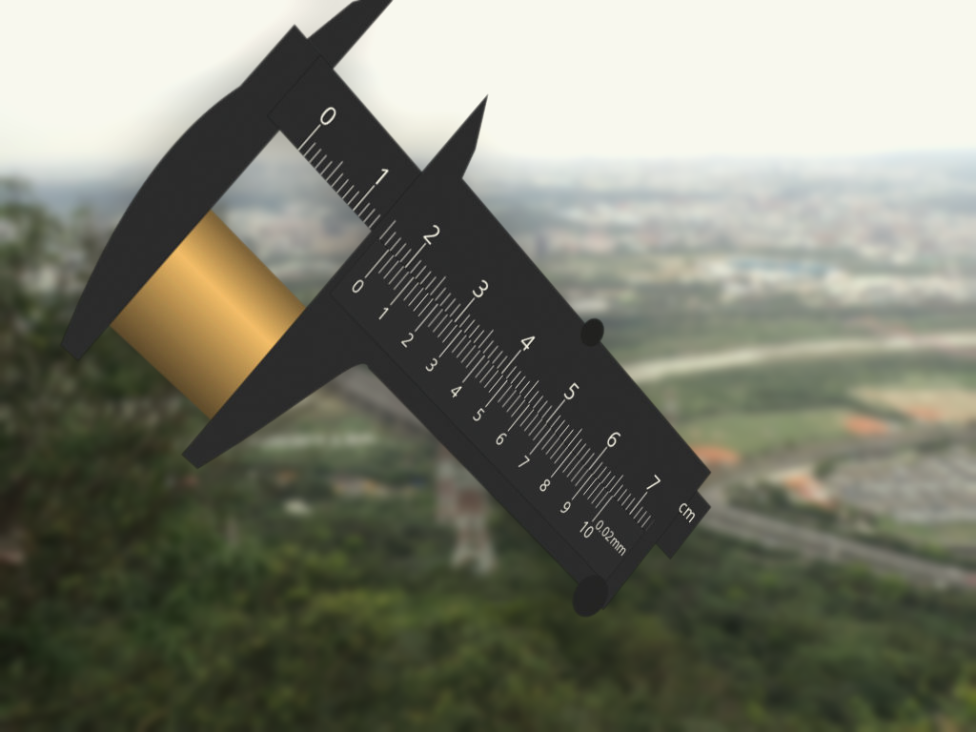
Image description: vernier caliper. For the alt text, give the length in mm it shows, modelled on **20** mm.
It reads **16.8** mm
